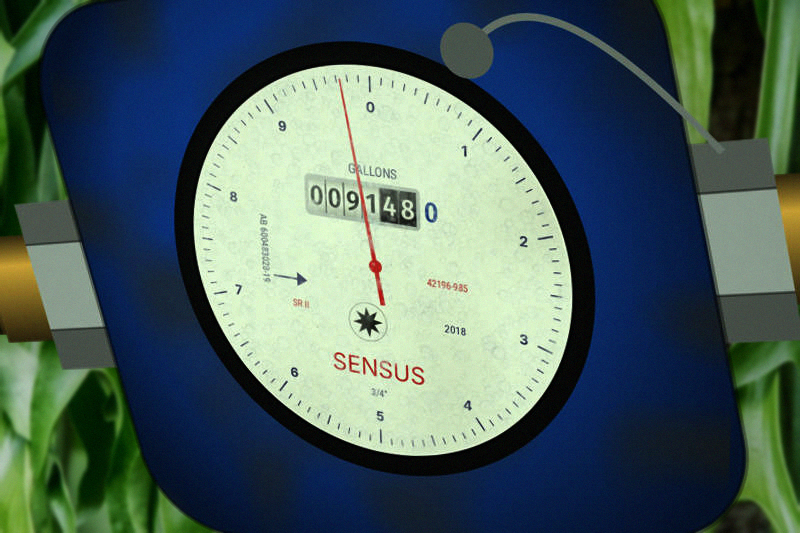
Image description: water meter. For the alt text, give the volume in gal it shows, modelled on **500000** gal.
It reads **91479.7** gal
